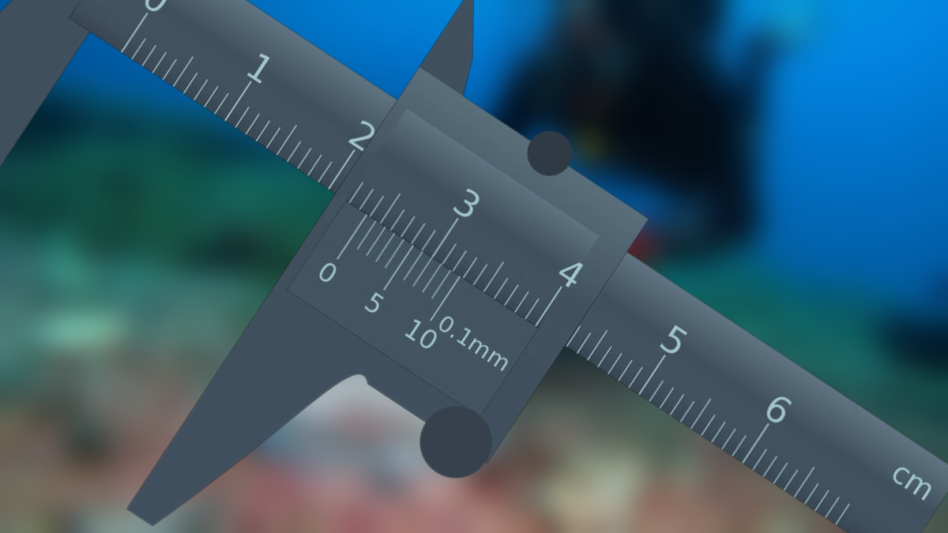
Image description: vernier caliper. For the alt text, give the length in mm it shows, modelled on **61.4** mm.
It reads **23.7** mm
